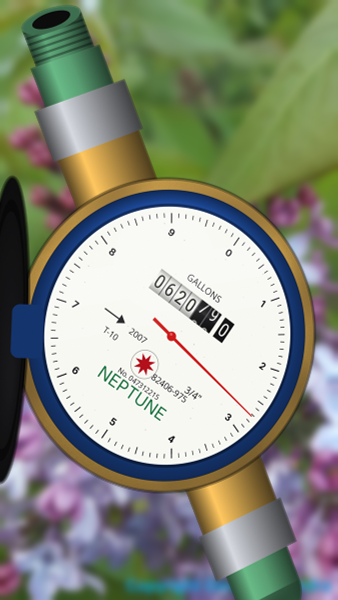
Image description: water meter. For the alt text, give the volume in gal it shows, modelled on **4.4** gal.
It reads **620792.7** gal
